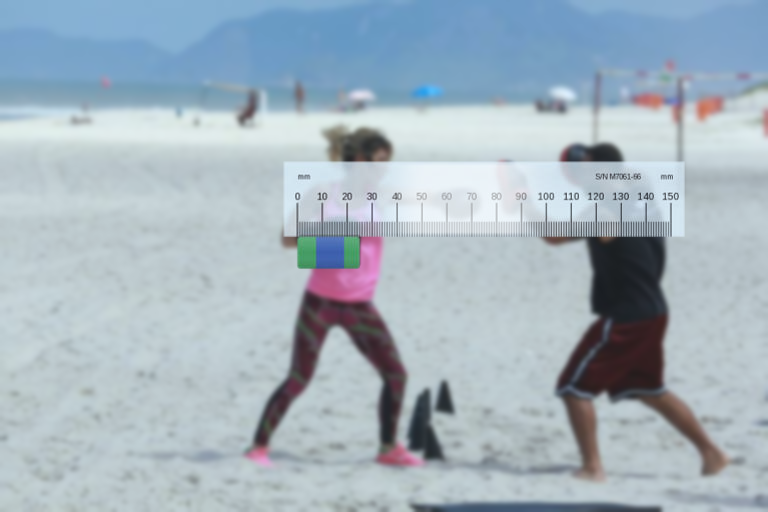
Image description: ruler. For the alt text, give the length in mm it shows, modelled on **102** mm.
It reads **25** mm
